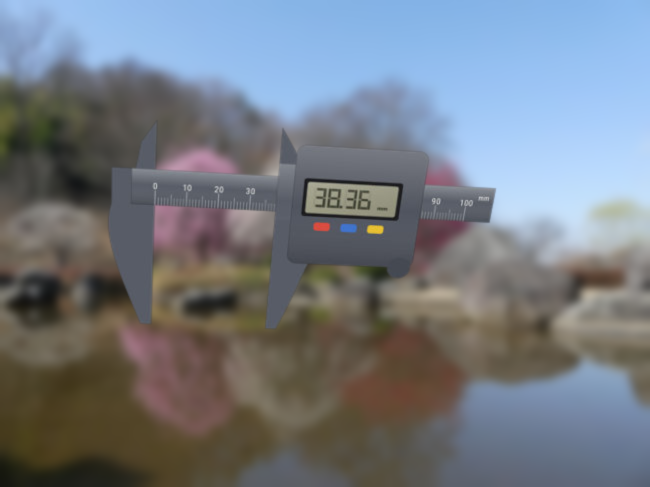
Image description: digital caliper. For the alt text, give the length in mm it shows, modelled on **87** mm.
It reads **38.36** mm
